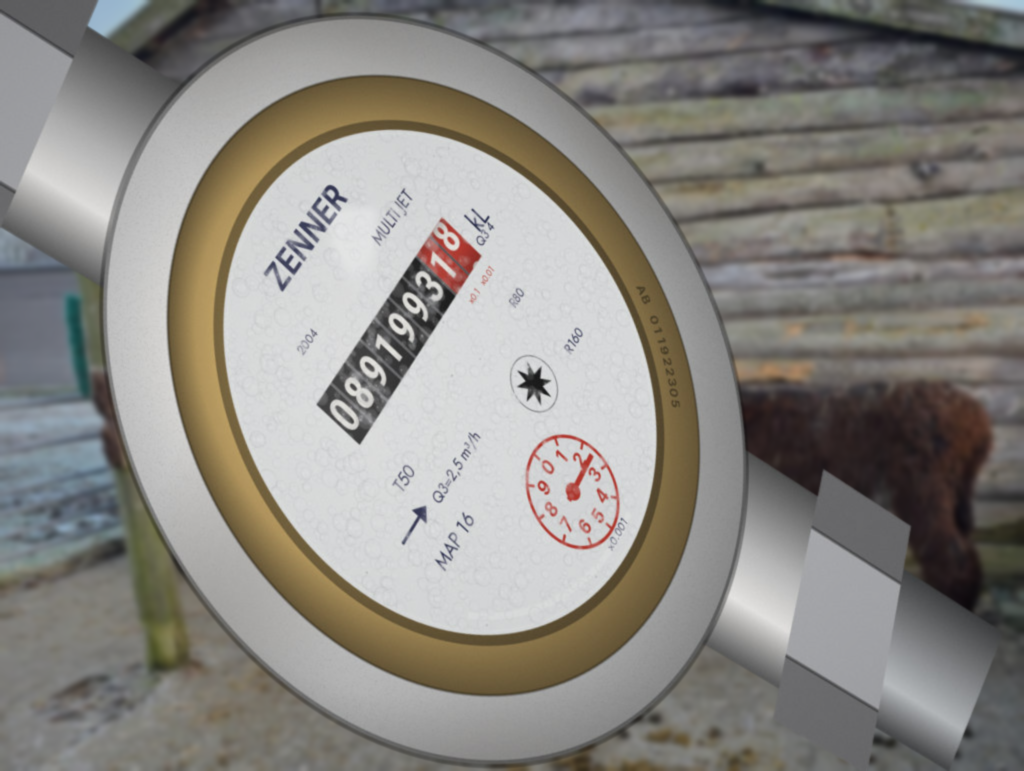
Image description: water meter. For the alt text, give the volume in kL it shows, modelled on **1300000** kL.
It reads **891993.182** kL
